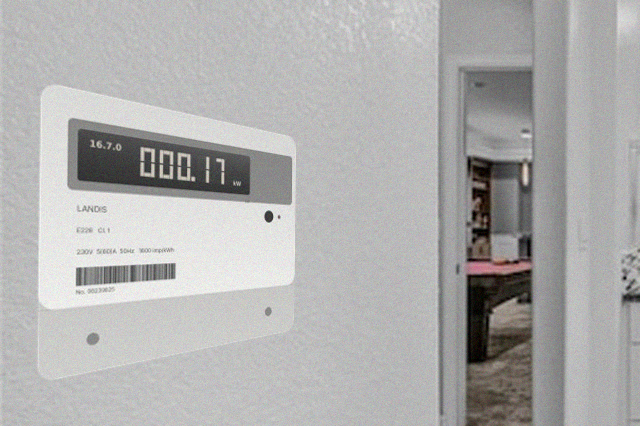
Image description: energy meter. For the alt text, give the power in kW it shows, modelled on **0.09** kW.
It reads **0.17** kW
